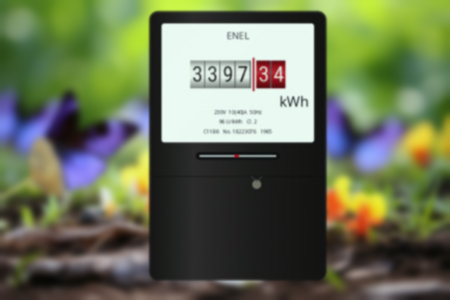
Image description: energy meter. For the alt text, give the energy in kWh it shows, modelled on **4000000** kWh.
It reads **3397.34** kWh
